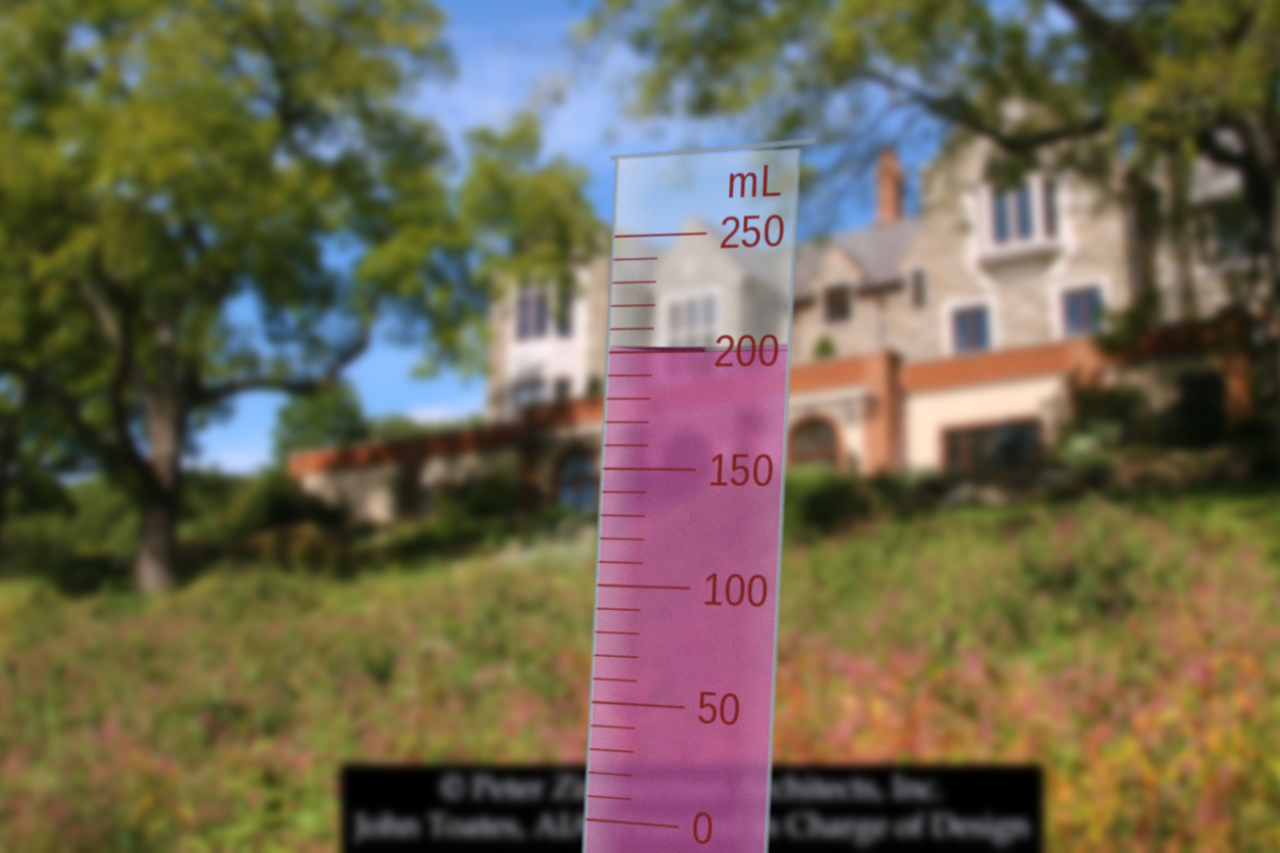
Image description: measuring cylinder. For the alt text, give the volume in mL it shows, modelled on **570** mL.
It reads **200** mL
